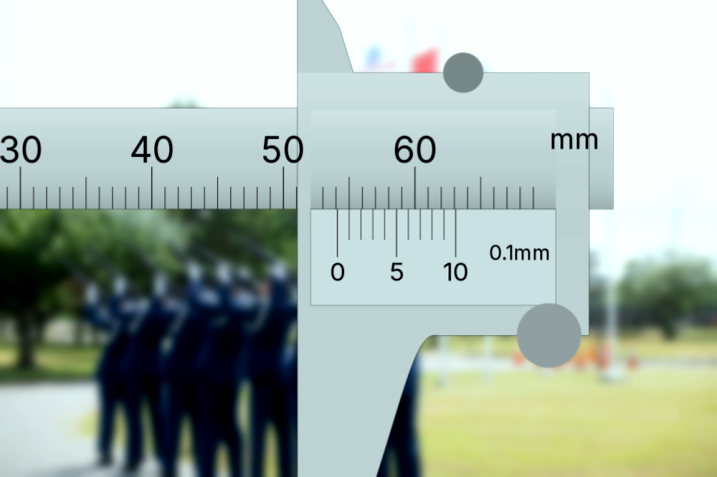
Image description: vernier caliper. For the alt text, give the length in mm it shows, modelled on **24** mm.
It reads **54.1** mm
